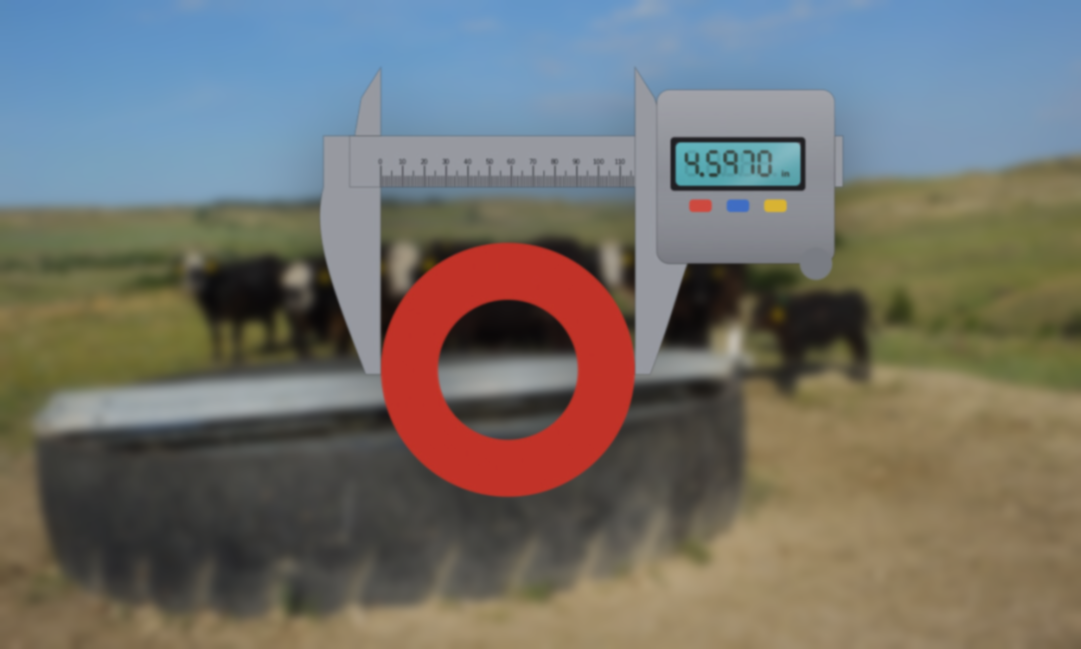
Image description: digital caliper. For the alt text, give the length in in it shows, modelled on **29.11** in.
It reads **4.5970** in
